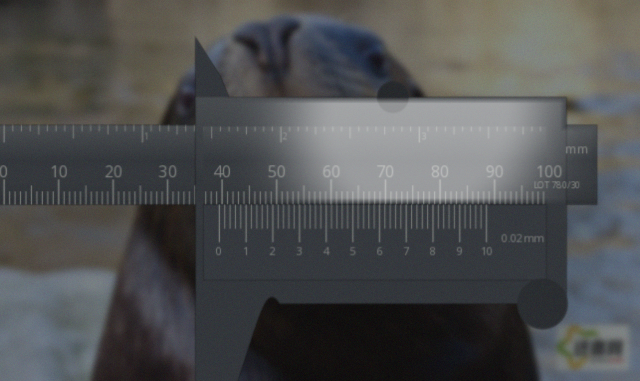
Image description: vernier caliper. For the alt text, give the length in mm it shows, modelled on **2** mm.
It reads **39.5** mm
